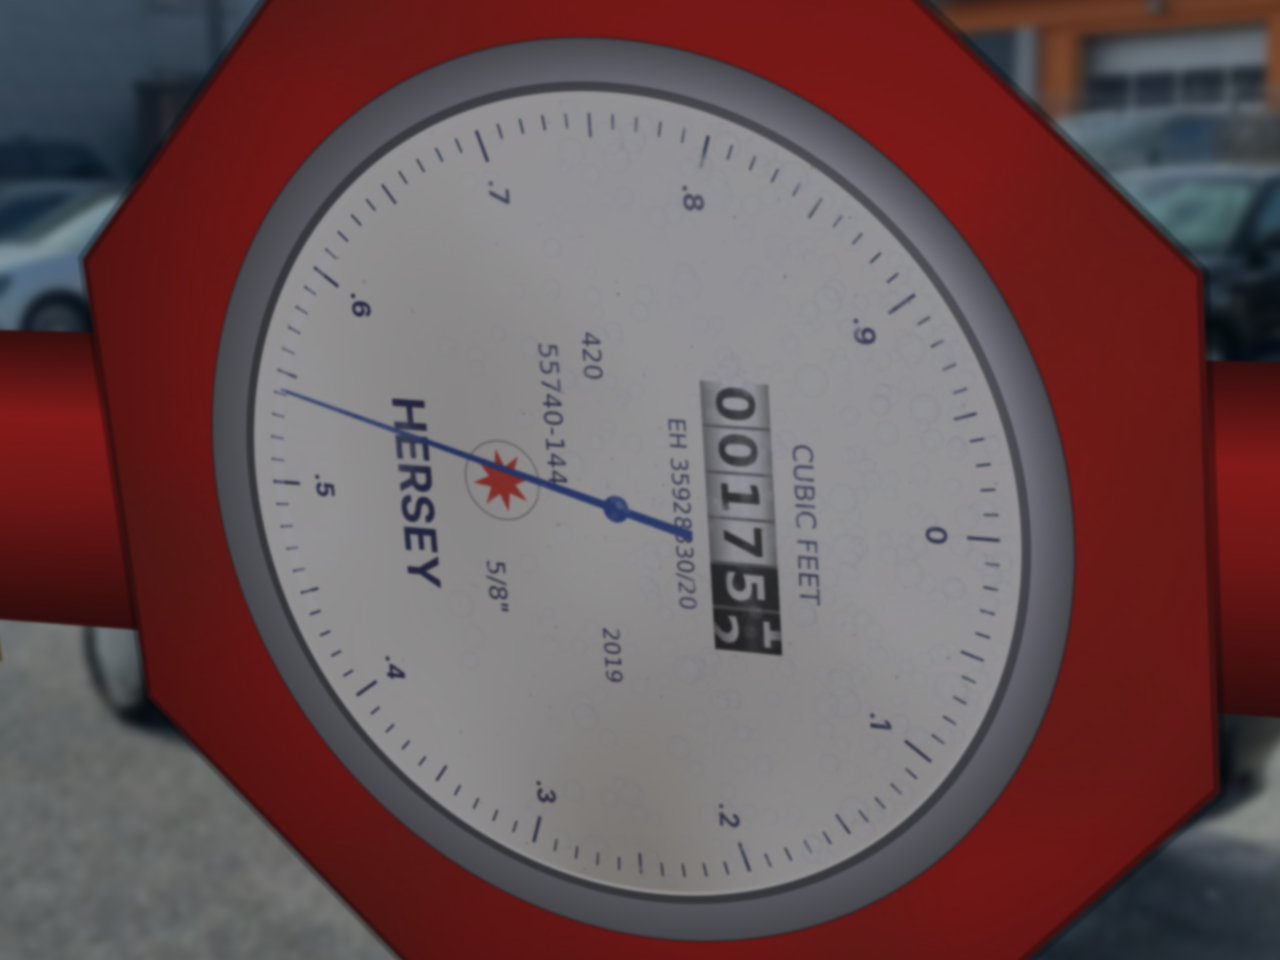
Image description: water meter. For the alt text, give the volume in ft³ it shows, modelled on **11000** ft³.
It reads **1751.54** ft³
